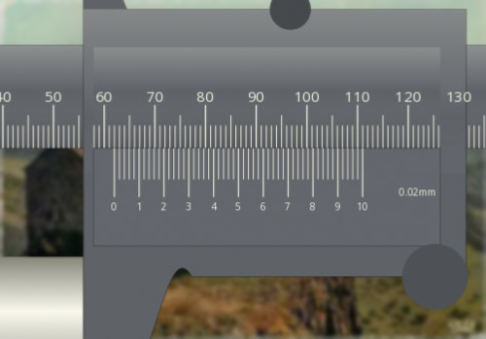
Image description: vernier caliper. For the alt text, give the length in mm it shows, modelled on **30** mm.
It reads **62.0** mm
